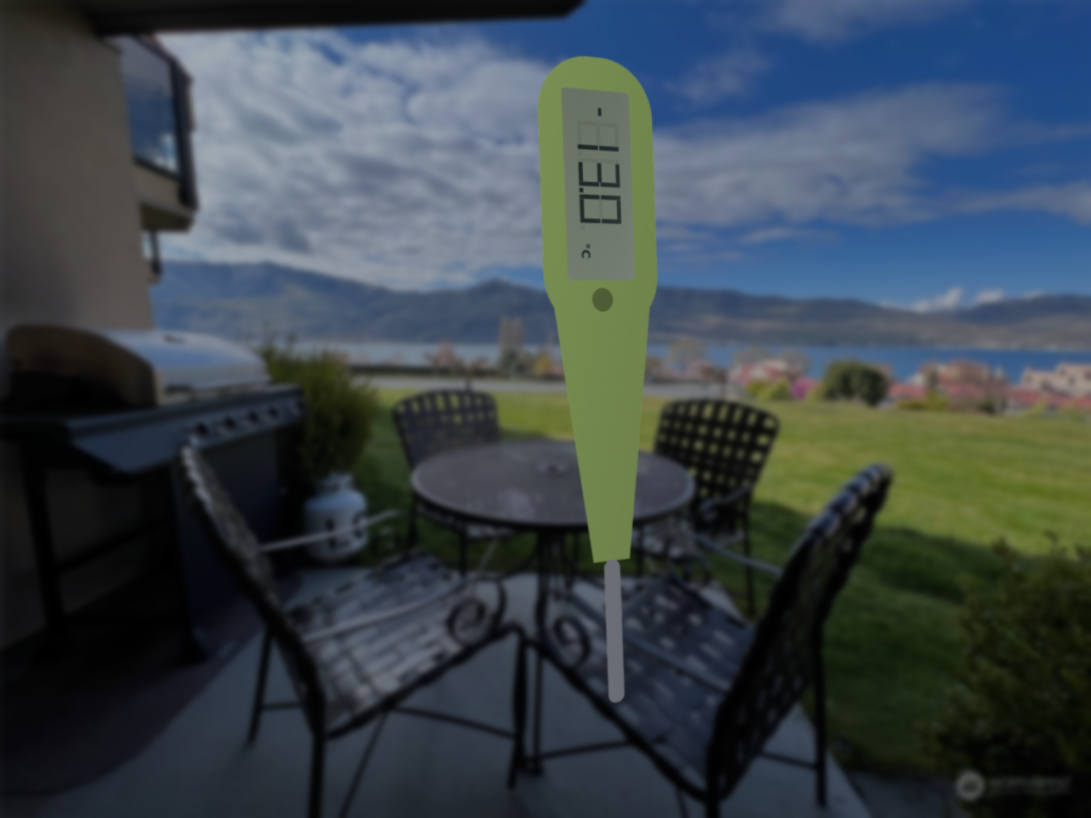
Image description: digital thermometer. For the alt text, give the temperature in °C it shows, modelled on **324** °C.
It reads **-13.0** °C
